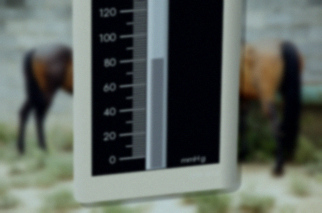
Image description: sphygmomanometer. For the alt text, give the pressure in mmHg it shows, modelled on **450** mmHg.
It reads **80** mmHg
